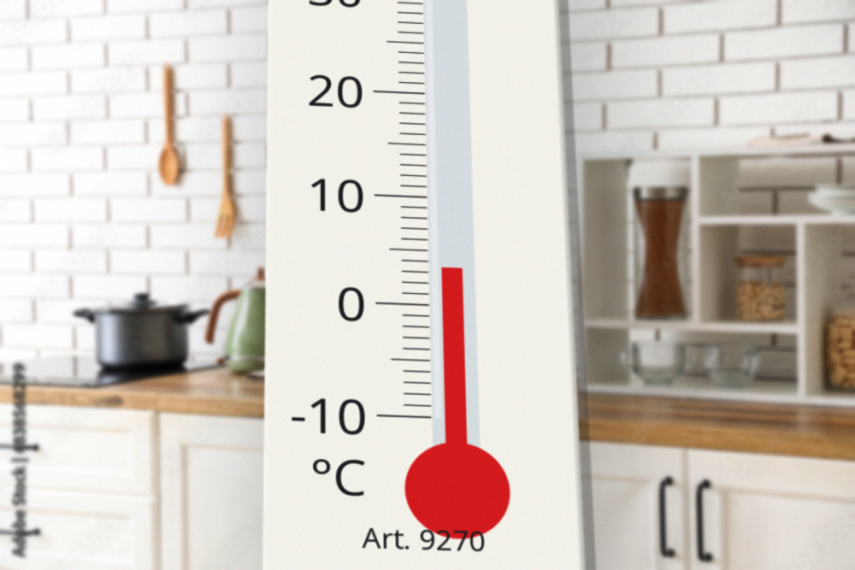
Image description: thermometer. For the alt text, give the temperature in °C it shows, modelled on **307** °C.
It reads **3.5** °C
